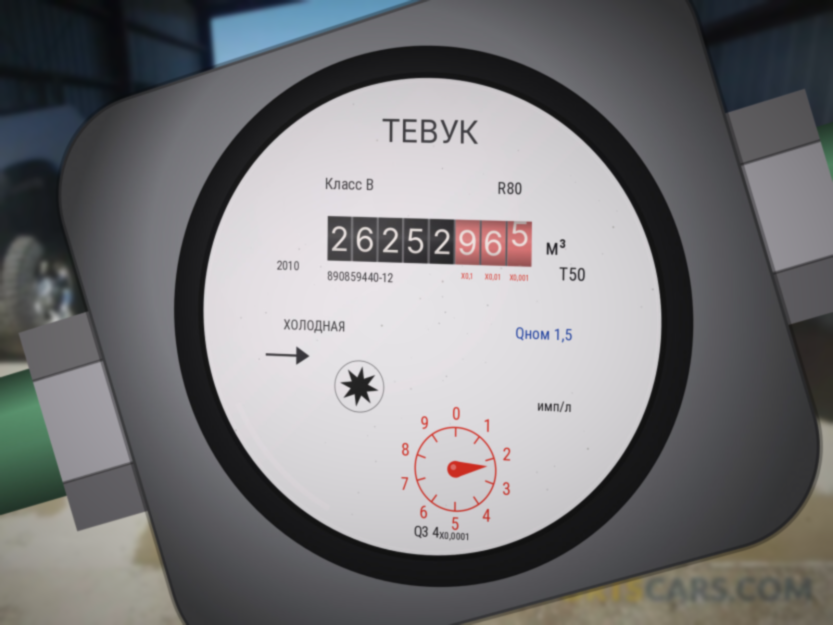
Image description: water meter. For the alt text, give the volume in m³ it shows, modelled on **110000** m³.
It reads **26252.9652** m³
